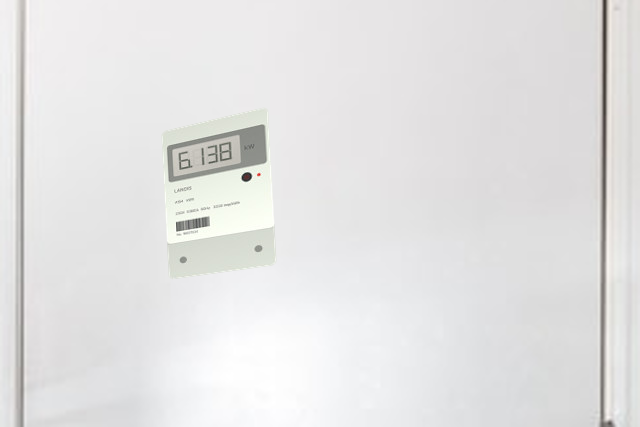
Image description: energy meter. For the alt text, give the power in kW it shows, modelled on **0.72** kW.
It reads **6.138** kW
